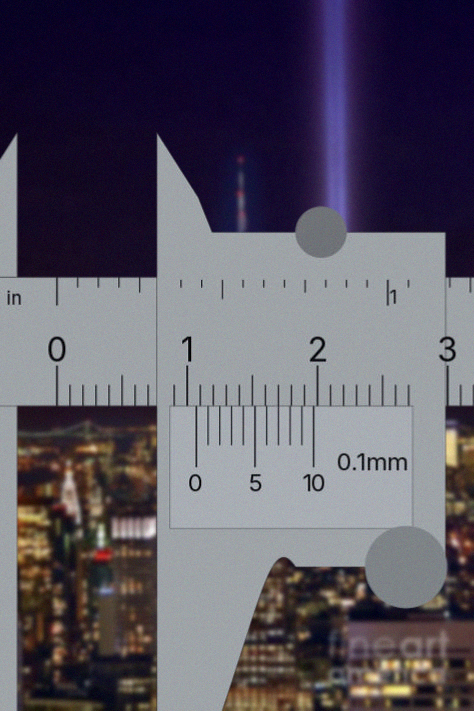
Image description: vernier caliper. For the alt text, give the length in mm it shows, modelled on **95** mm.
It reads **10.7** mm
